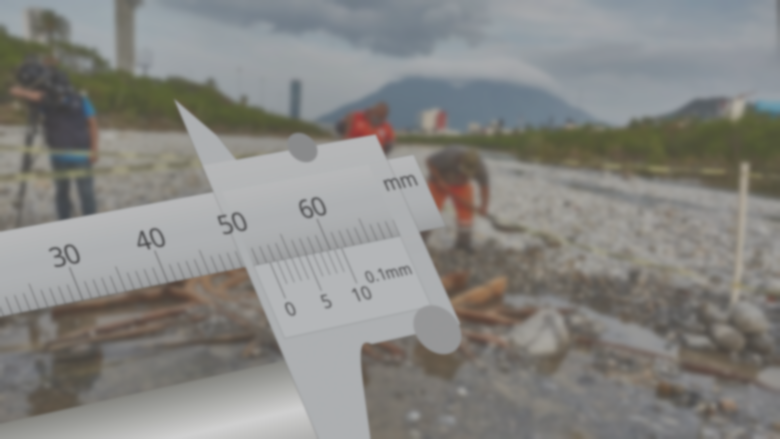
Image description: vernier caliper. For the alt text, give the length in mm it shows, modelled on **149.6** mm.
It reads **52.4** mm
